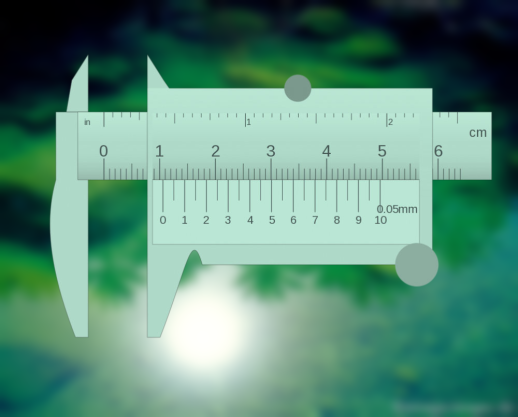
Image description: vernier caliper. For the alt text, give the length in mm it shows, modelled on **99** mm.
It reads **10.6** mm
